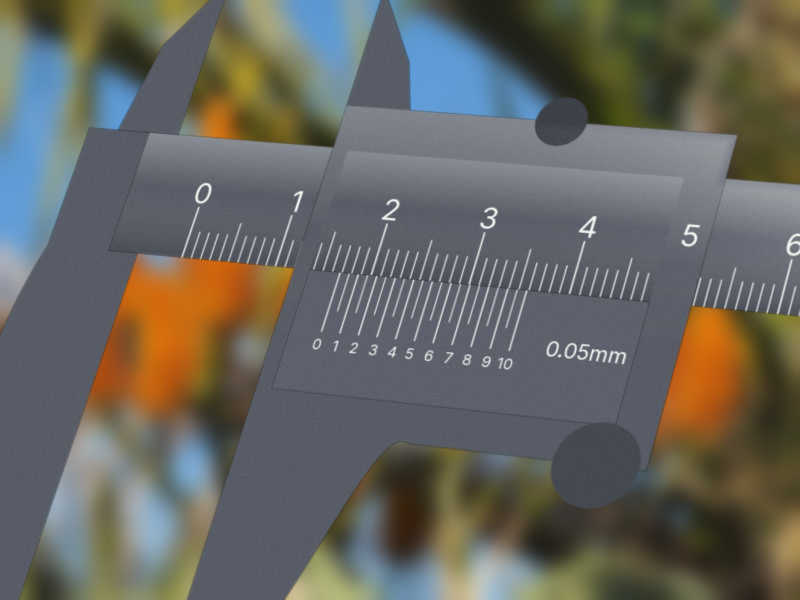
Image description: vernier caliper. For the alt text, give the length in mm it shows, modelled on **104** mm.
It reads **16.8** mm
